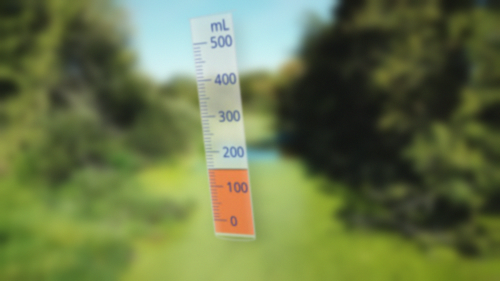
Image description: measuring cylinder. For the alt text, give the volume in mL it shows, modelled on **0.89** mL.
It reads **150** mL
